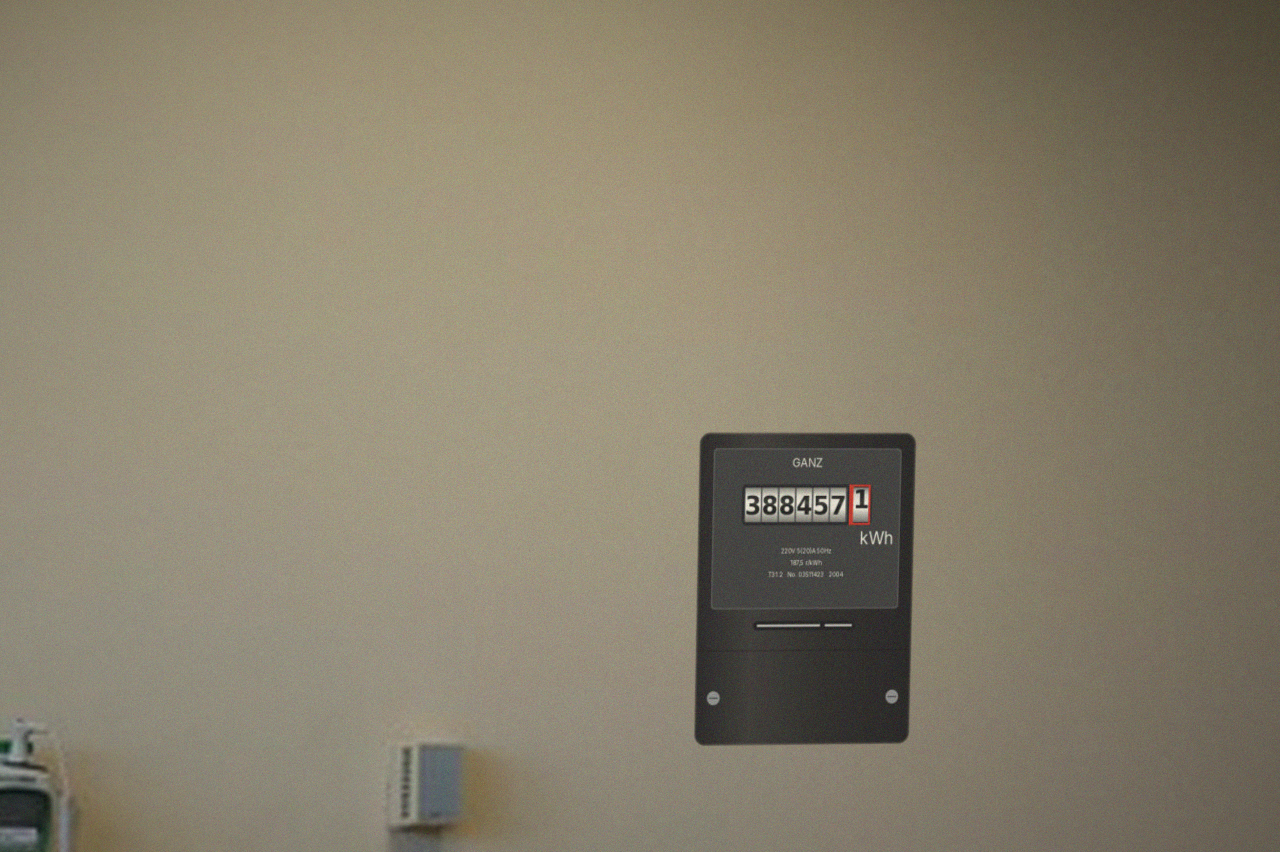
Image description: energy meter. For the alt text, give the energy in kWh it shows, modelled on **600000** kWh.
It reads **388457.1** kWh
